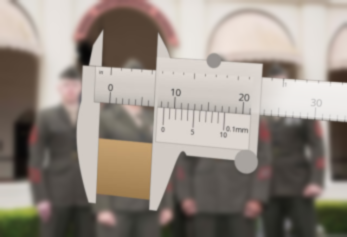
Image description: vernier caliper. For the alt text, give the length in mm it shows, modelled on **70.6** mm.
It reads **8.4** mm
